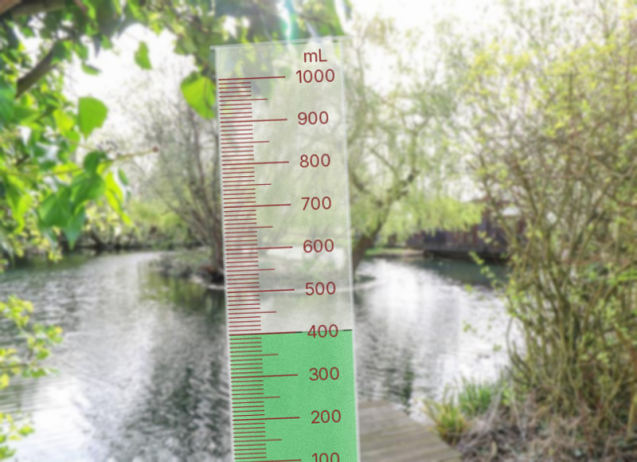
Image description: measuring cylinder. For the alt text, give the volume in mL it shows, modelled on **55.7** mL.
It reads **400** mL
